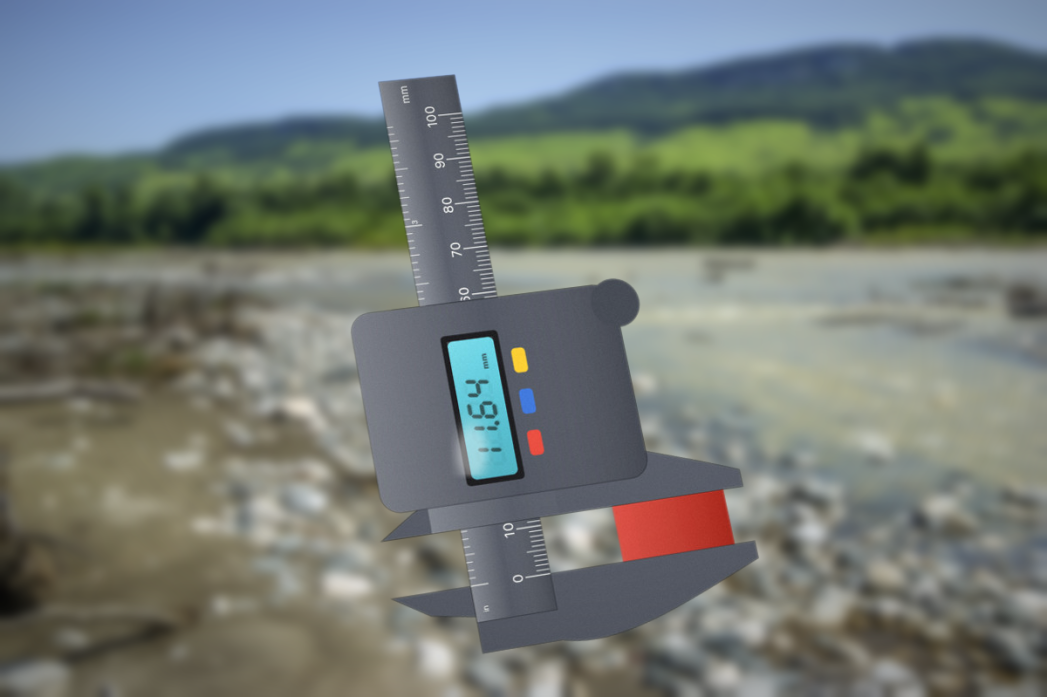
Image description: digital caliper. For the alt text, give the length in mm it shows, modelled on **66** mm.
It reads **11.64** mm
